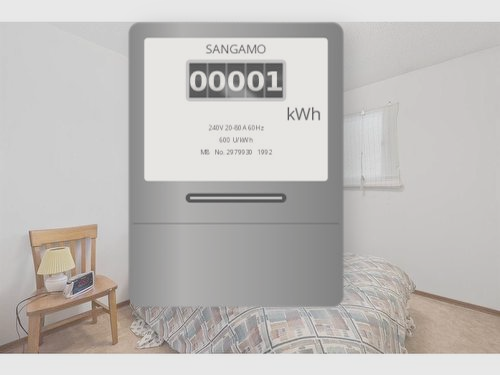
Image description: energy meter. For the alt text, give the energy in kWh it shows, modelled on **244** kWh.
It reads **1** kWh
